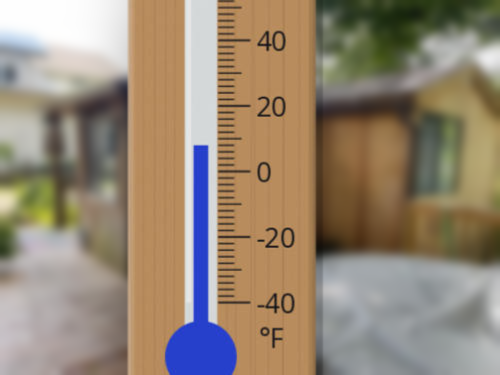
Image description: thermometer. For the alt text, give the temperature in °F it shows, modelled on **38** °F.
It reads **8** °F
